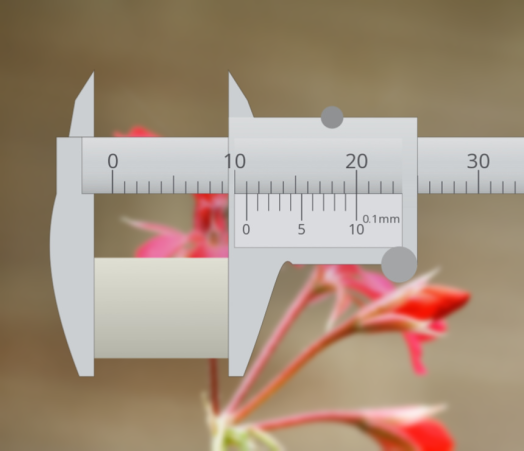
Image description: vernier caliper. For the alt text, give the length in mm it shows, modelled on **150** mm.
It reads **11.0** mm
